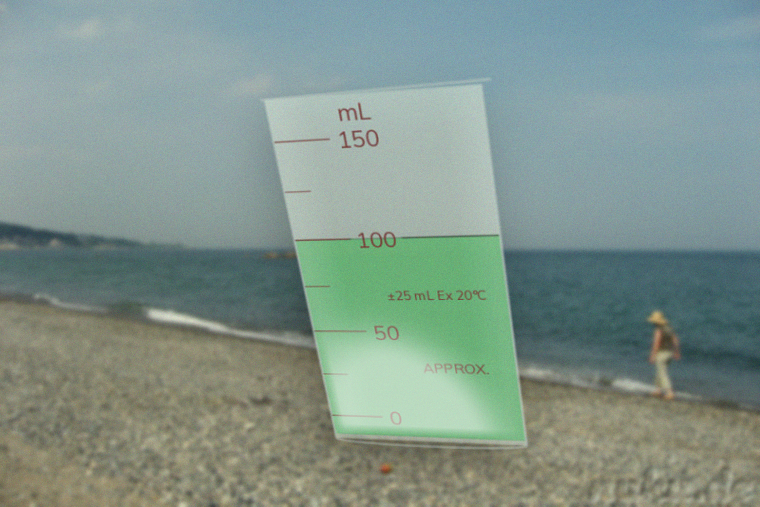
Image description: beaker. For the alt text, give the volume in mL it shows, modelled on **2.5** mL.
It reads **100** mL
